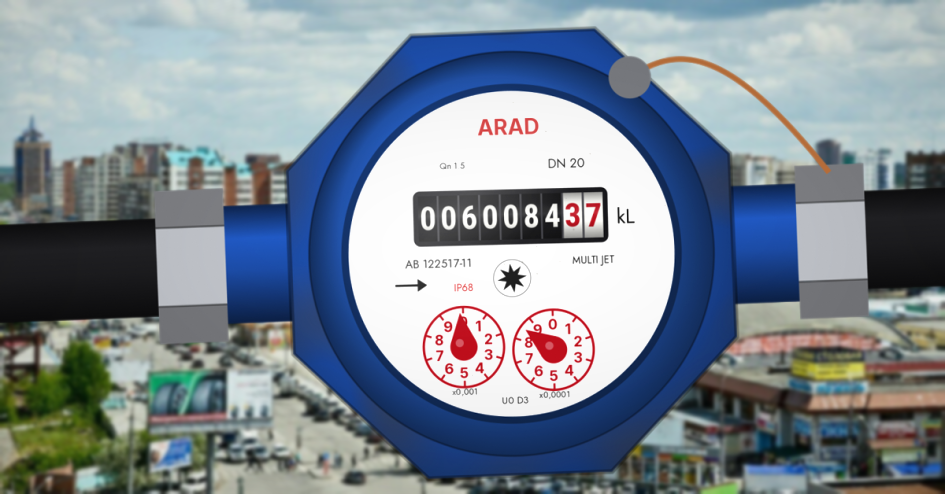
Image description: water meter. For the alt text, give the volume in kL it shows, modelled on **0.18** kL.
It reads **60084.3698** kL
